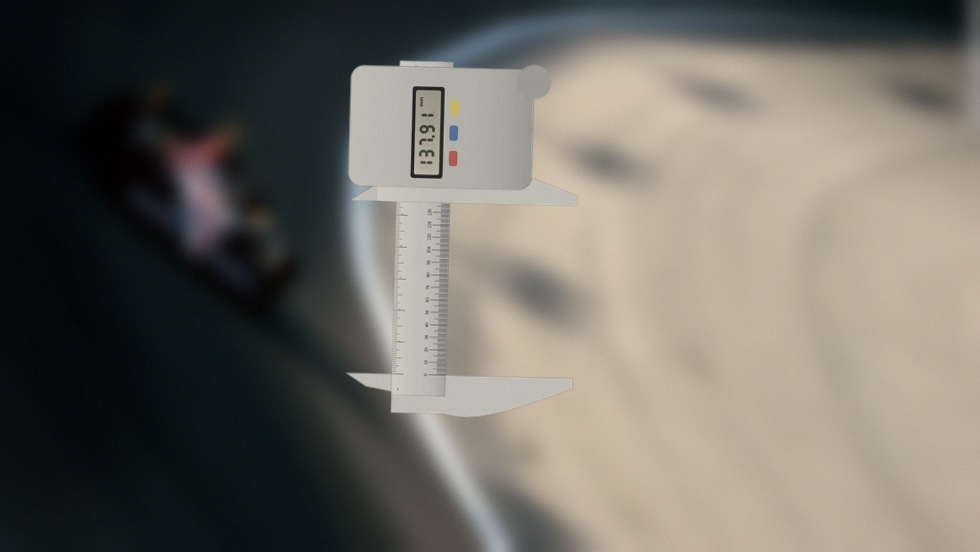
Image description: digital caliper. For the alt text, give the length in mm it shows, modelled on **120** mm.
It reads **137.91** mm
